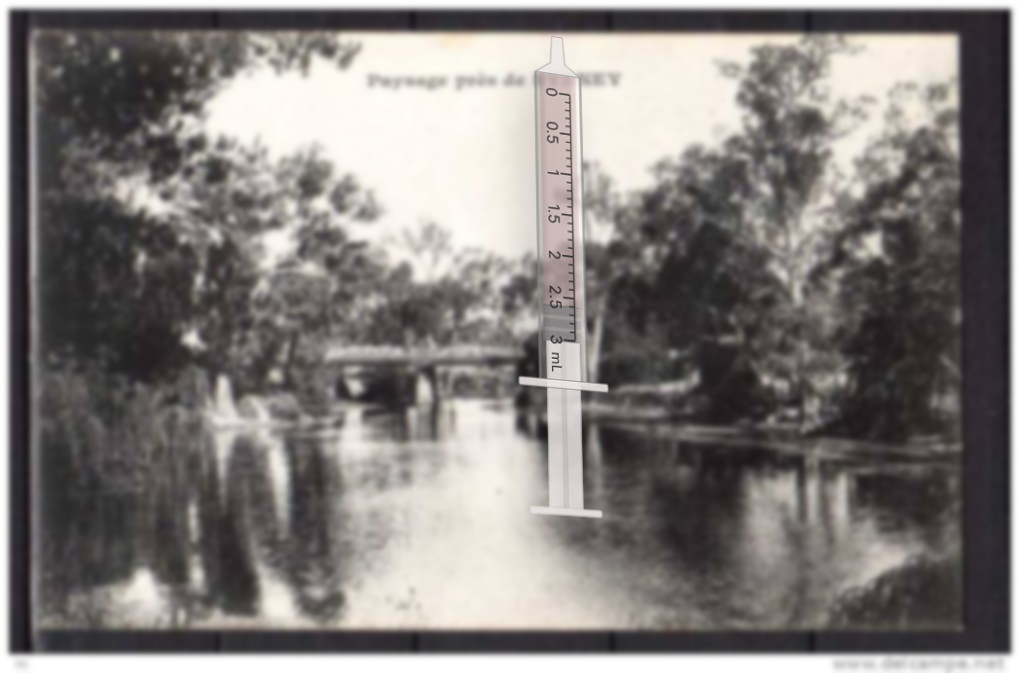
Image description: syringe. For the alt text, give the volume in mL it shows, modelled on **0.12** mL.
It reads **2.6** mL
